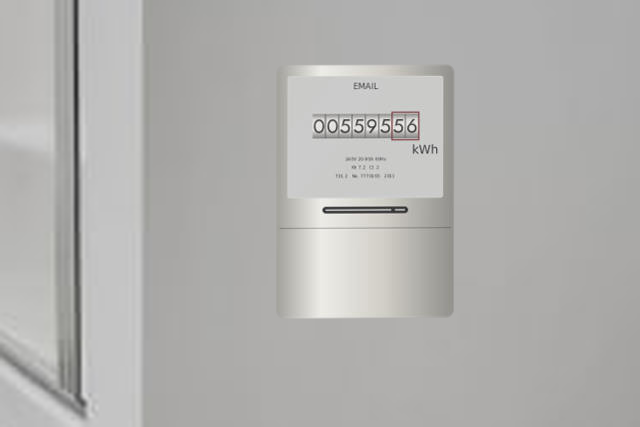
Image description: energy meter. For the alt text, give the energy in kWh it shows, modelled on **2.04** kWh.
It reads **5595.56** kWh
